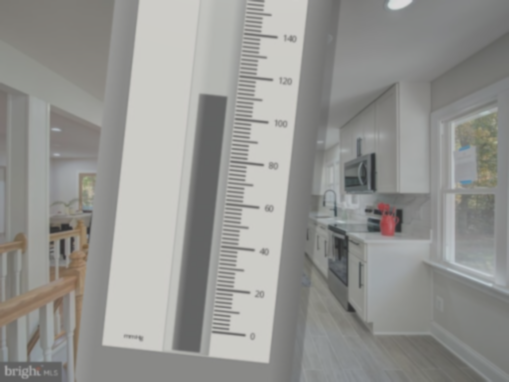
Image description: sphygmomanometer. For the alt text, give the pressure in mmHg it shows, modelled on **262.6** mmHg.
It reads **110** mmHg
